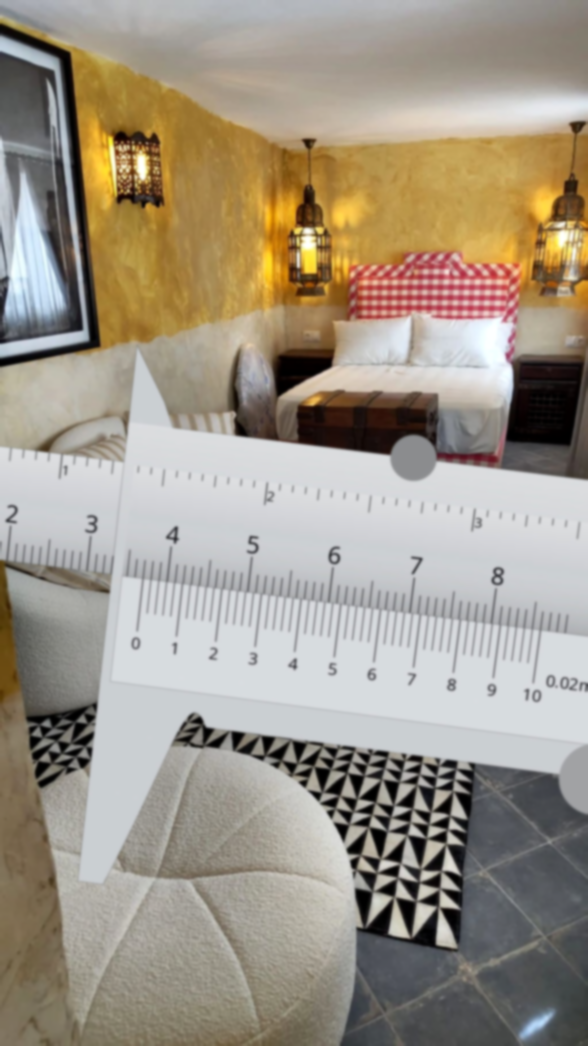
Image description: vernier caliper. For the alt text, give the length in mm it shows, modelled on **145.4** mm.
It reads **37.0** mm
